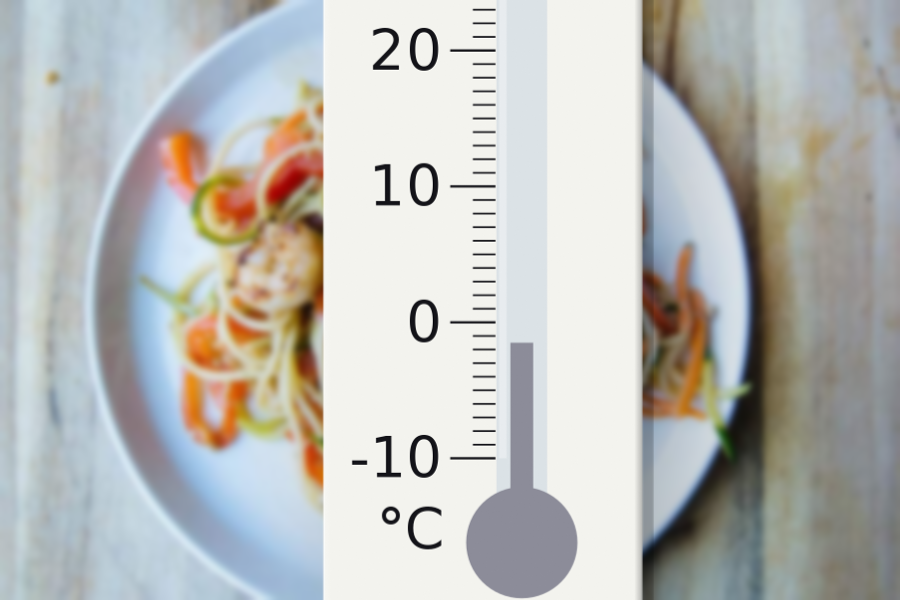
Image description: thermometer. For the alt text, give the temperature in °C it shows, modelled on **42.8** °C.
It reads **-1.5** °C
